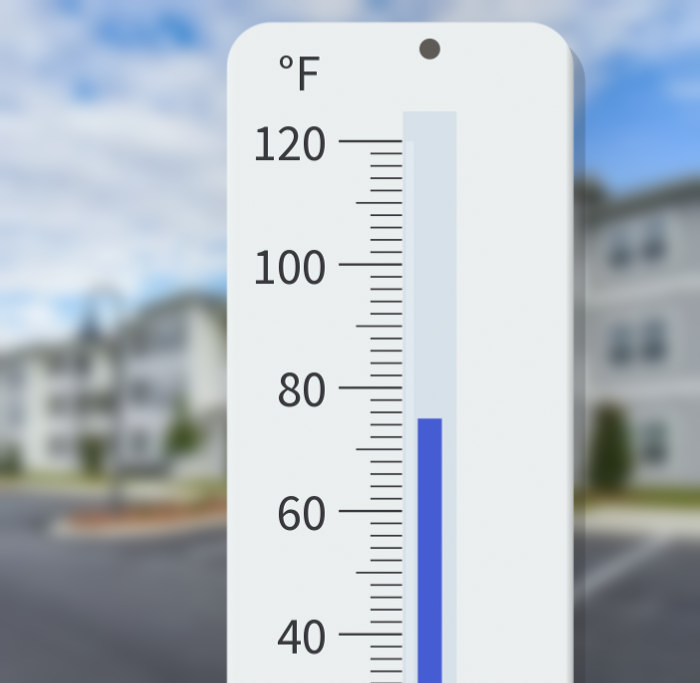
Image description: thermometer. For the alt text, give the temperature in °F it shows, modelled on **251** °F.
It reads **75** °F
